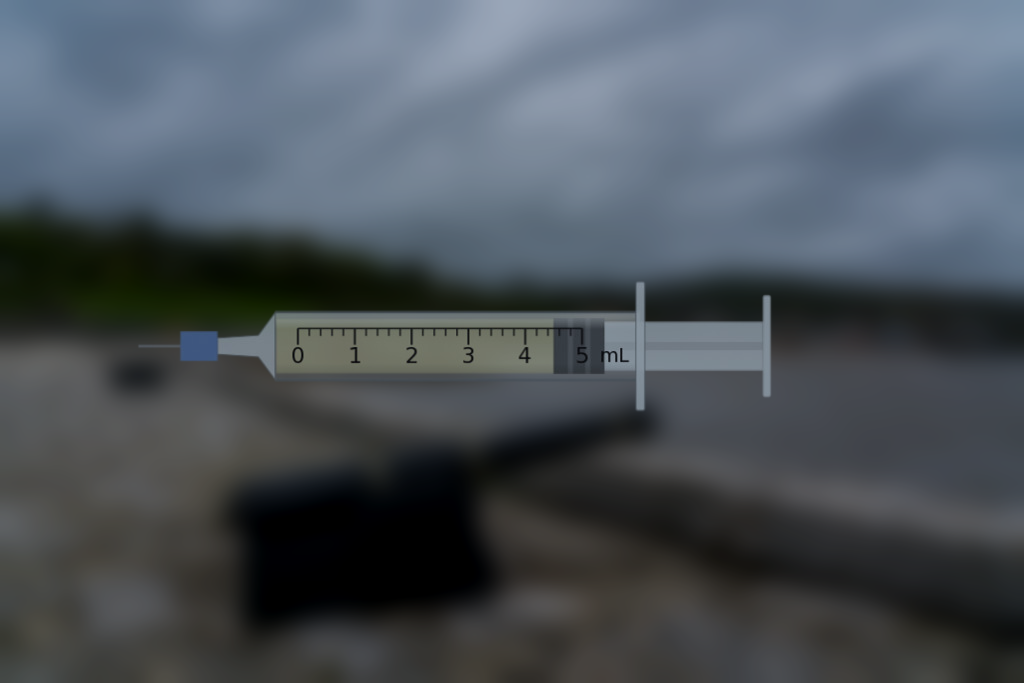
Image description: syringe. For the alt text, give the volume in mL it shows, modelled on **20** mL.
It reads **4.5** mL
